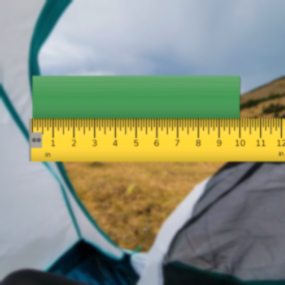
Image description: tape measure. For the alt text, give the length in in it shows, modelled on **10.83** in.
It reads **10** in
